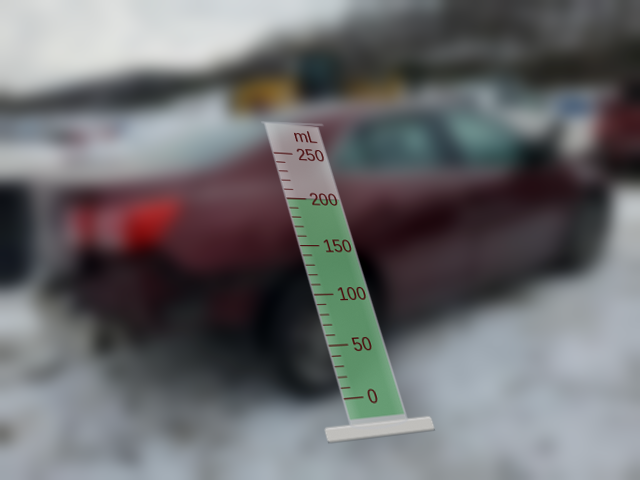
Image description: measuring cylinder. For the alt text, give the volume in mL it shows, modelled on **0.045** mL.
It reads **200** mL
